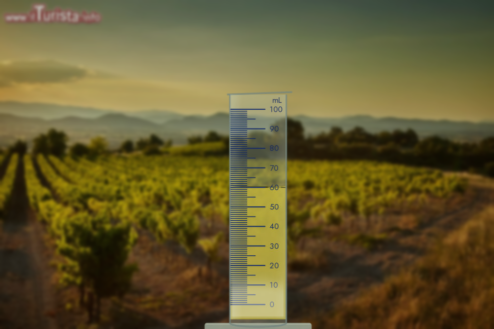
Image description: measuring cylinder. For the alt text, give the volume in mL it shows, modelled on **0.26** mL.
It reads **60** mL
